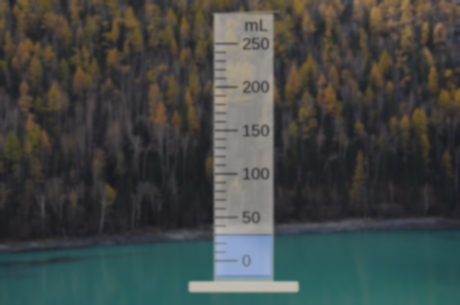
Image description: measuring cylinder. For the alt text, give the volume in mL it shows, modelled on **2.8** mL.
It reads **30** mL
